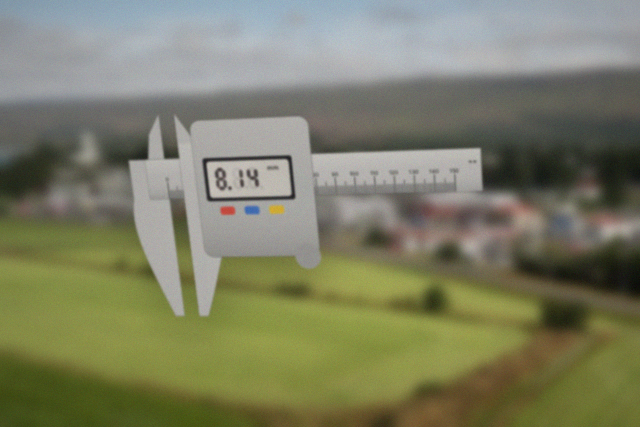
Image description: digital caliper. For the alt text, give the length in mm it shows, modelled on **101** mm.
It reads **8.14** mm
